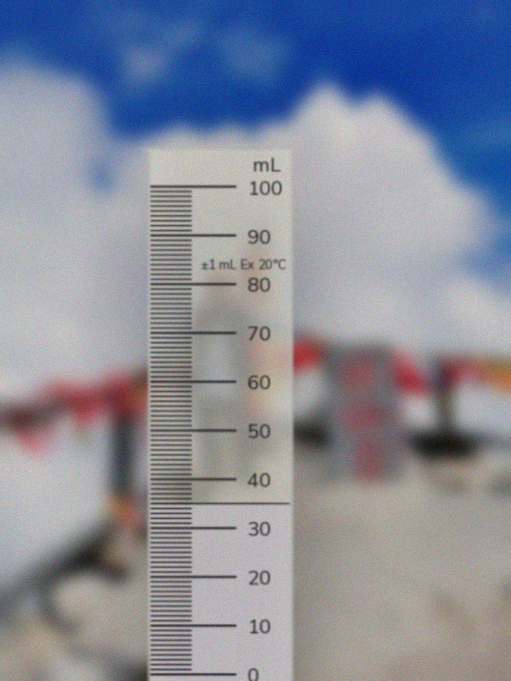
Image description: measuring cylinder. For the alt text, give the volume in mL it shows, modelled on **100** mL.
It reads **35** mL
